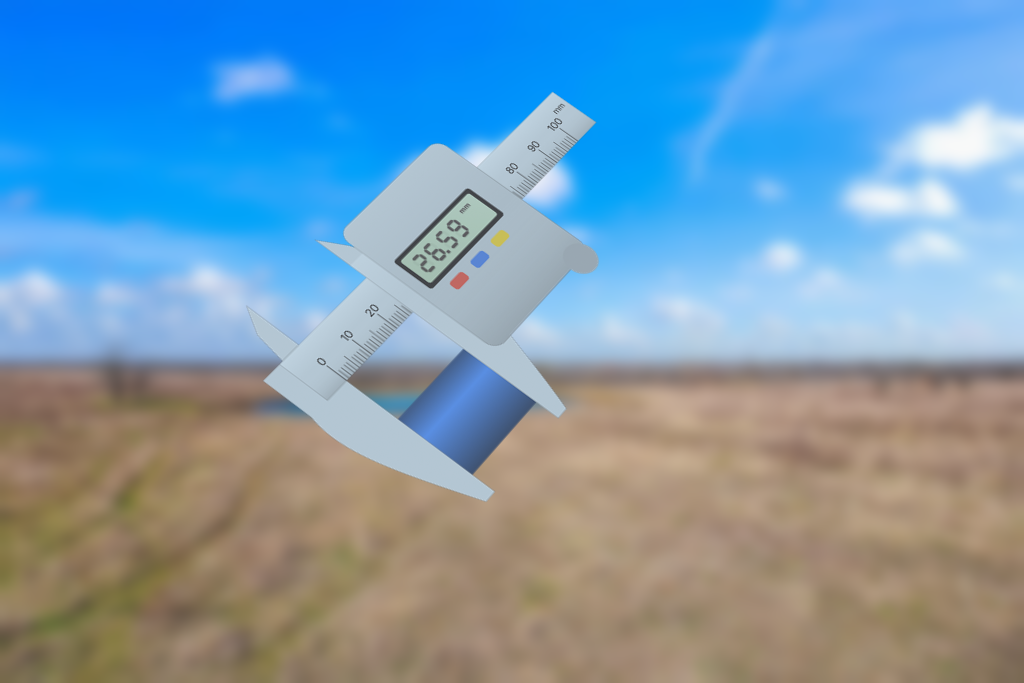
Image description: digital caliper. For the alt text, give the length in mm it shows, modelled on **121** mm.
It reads **26.59** mm
